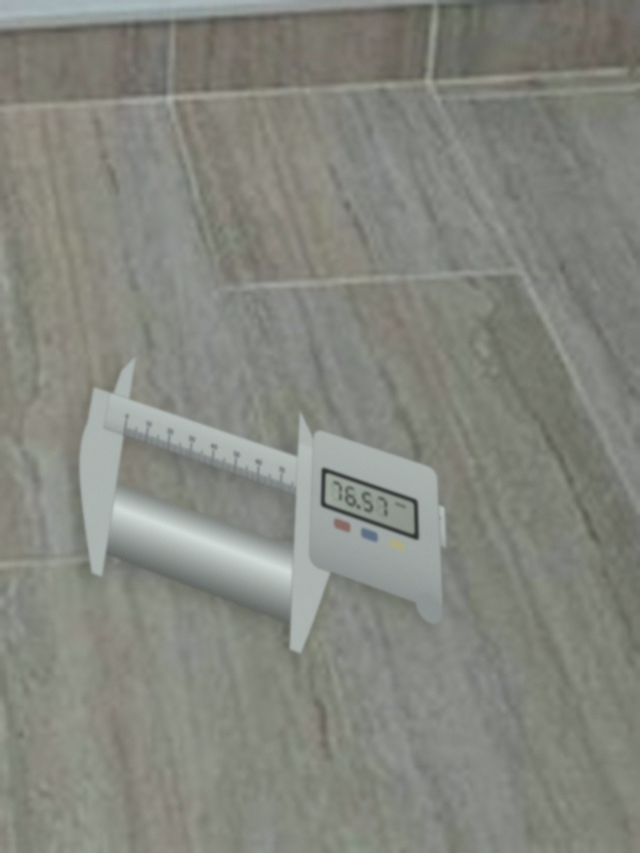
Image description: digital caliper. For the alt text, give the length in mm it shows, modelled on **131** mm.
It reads **76.57** mm
